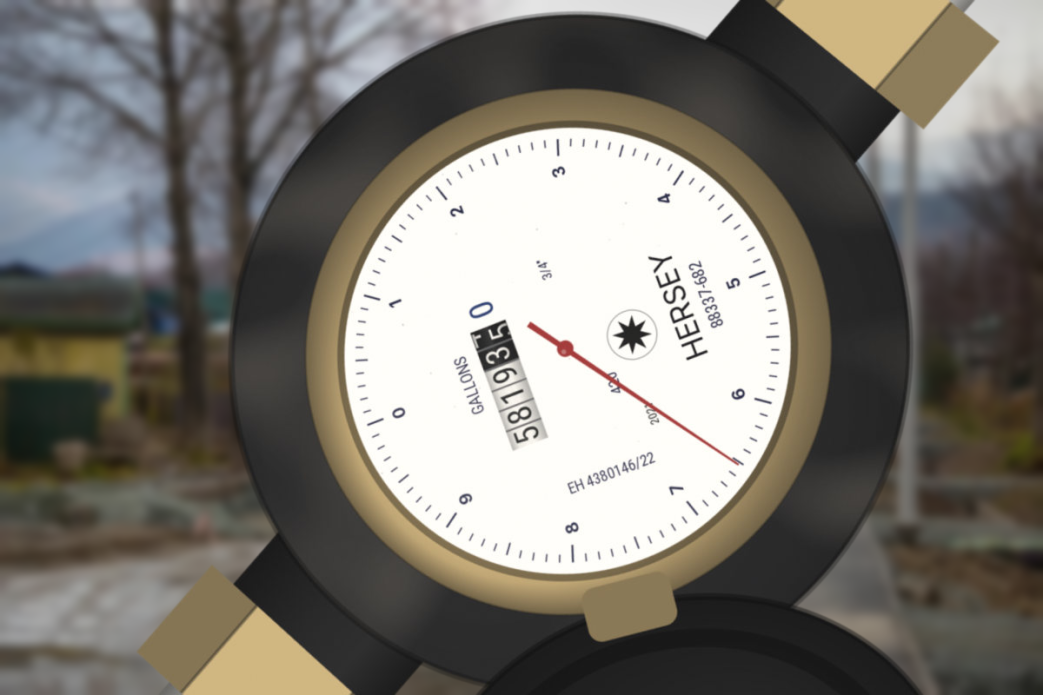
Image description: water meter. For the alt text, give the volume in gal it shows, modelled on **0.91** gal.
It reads **5819346.5** gal
